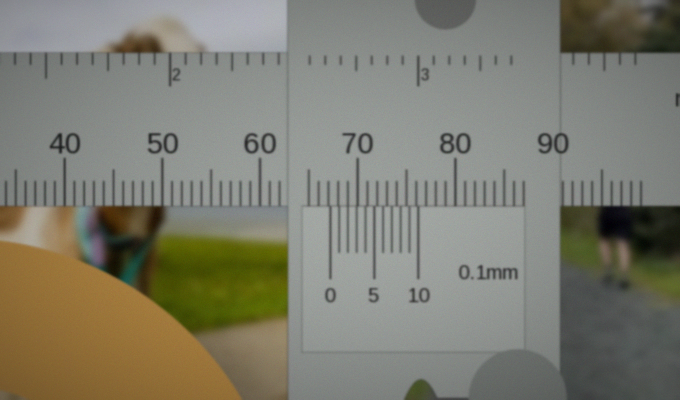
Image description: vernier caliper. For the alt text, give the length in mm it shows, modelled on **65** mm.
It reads **67.2** mm
